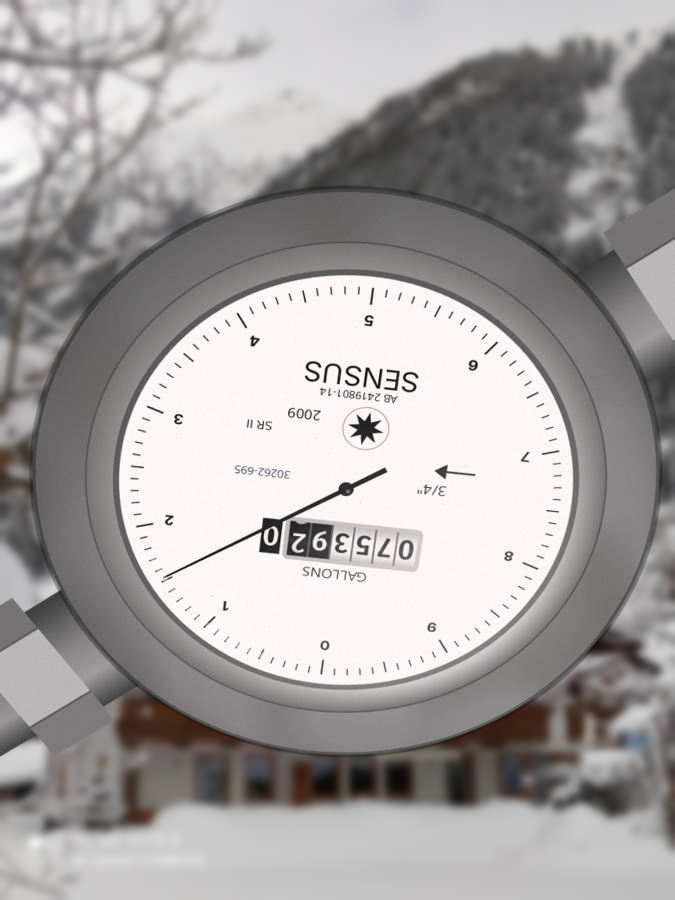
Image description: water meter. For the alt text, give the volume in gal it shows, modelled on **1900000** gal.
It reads **753921.5** gal
